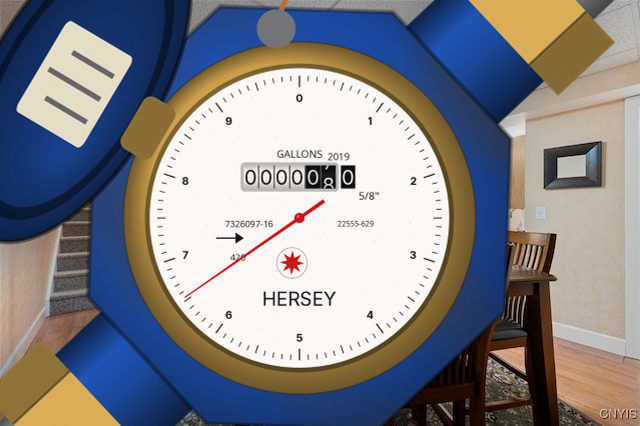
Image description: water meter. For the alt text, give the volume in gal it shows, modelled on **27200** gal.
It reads **76.5** gal
